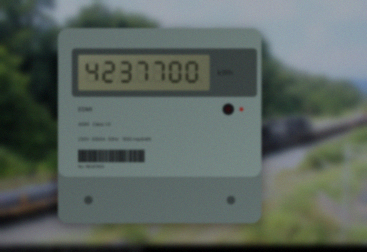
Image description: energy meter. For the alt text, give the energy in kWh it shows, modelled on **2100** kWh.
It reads **4237700** kWh
